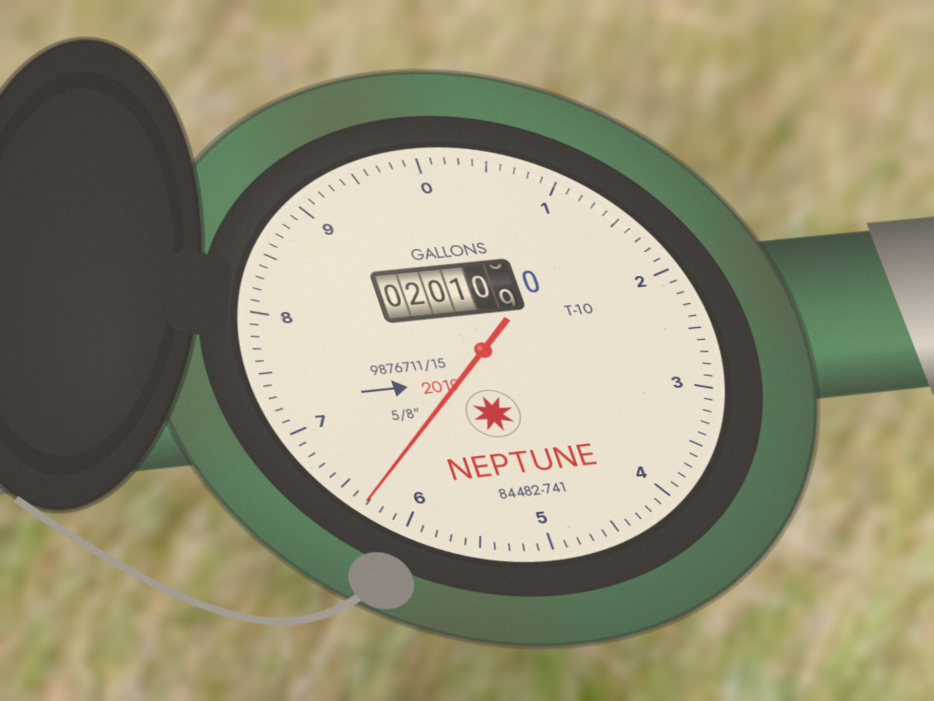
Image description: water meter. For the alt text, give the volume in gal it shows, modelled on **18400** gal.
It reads **201086.3** gal
